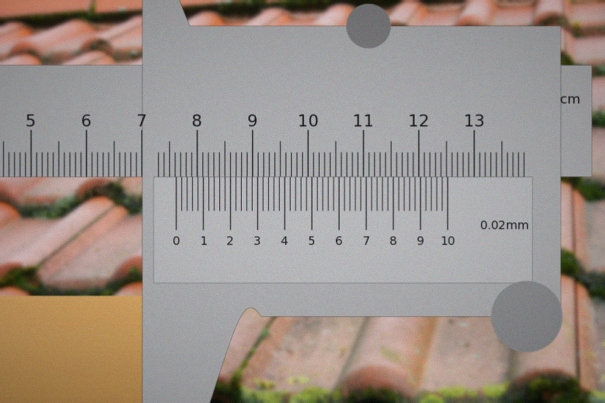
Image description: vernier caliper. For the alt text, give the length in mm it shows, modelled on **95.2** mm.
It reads **76.2** mm
